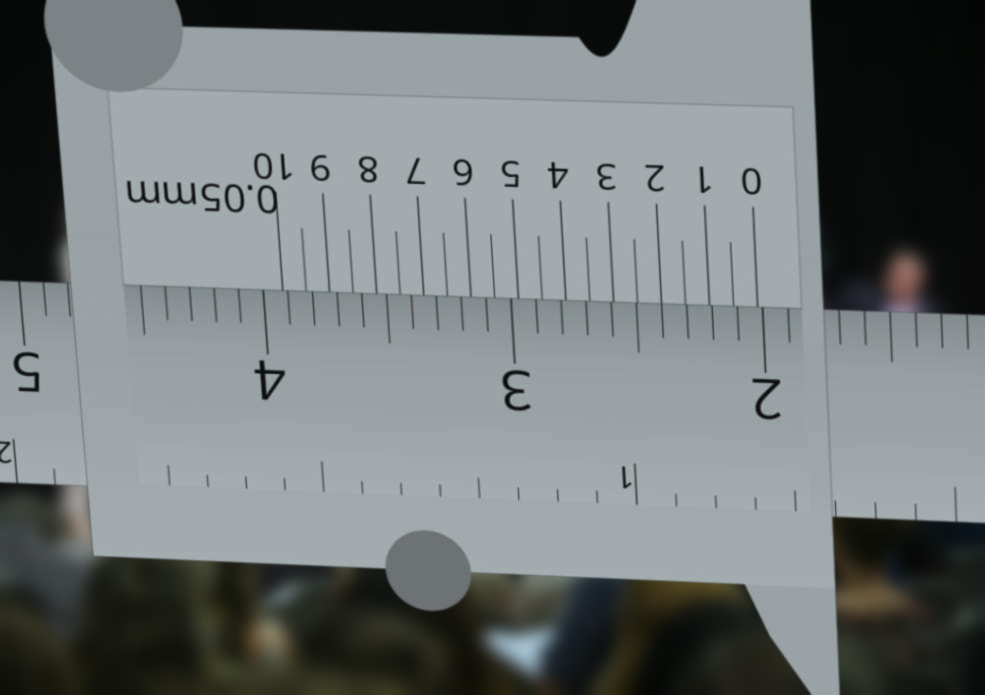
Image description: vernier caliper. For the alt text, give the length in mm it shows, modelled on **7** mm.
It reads **20.2** mm
